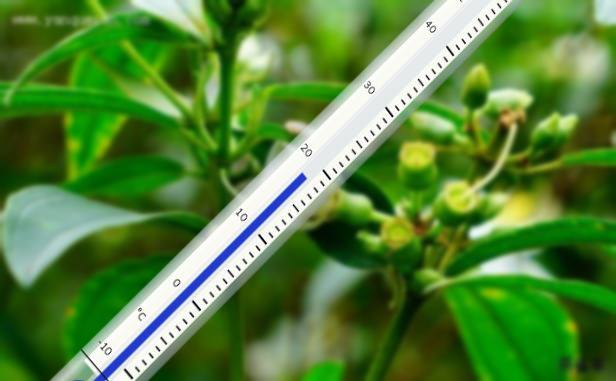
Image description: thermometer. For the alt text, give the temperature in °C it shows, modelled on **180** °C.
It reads **18** °C
